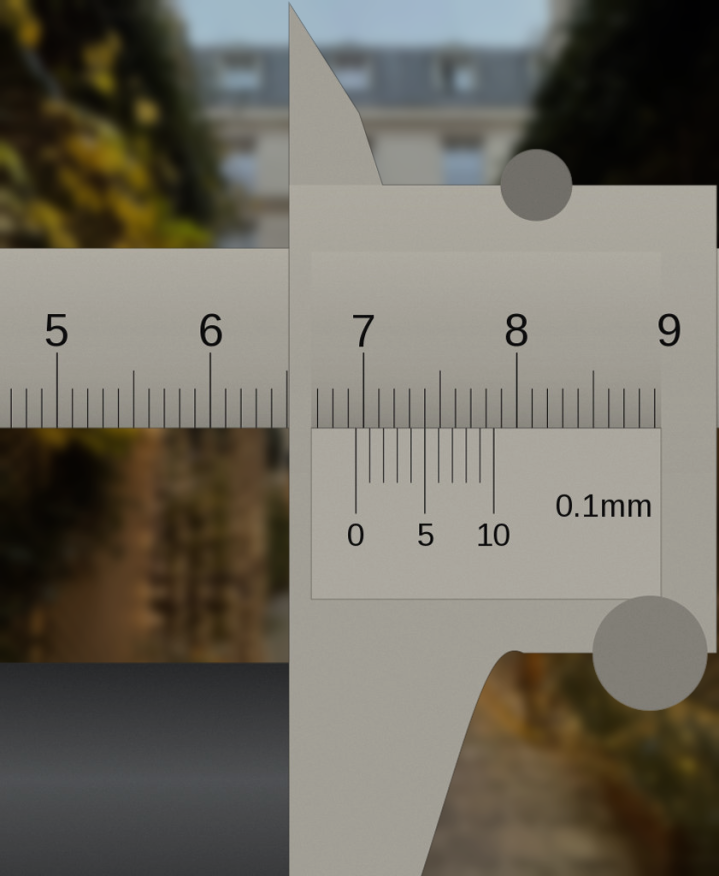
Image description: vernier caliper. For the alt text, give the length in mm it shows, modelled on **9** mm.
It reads **69.5** mm
